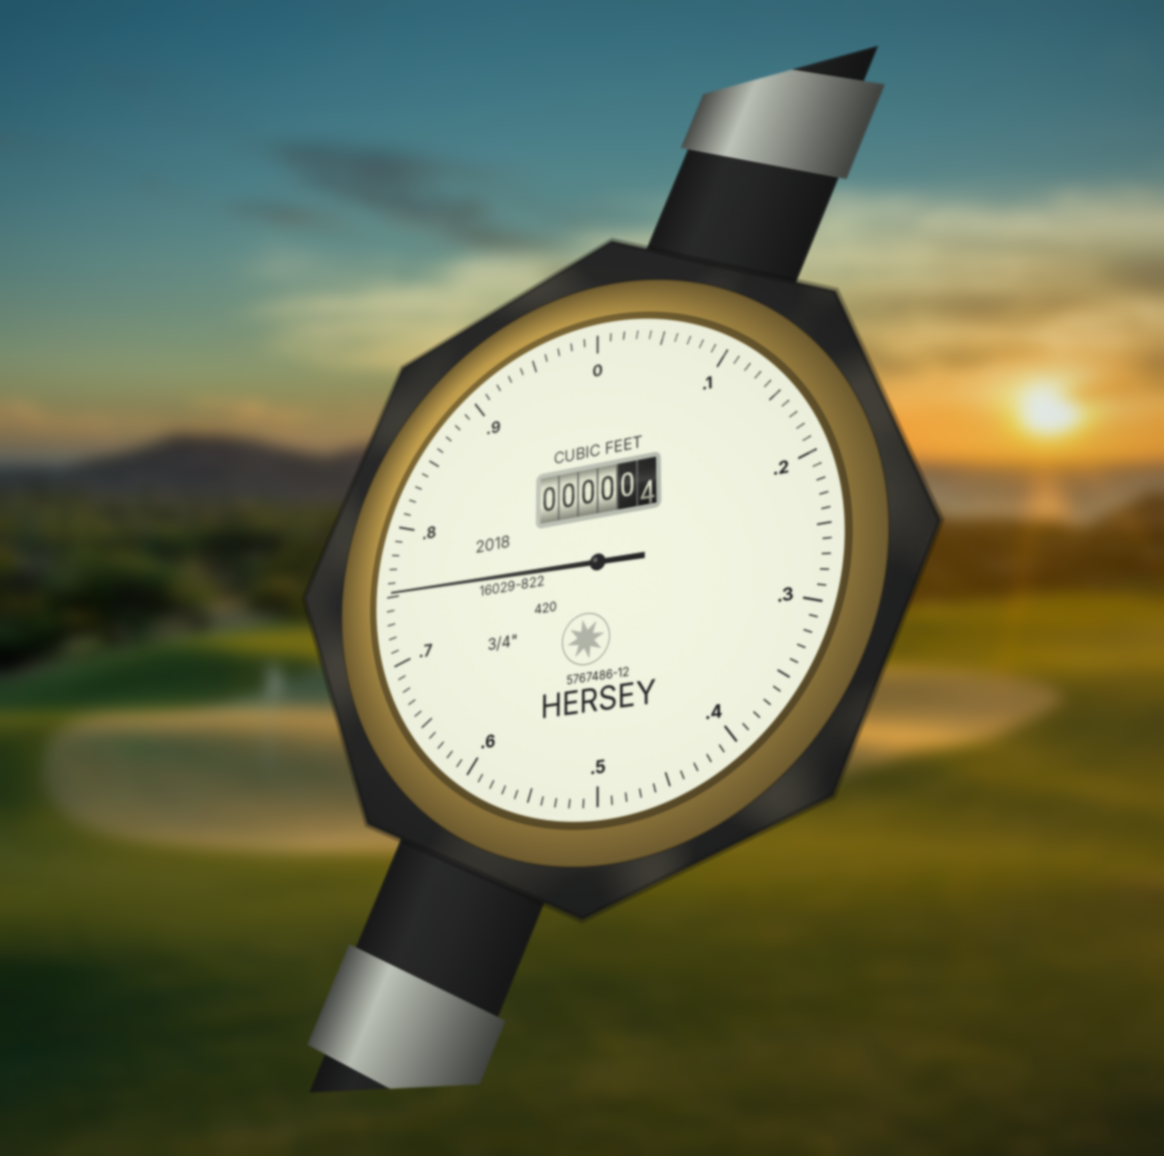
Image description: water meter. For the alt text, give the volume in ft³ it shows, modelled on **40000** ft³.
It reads **3.75** ft³
